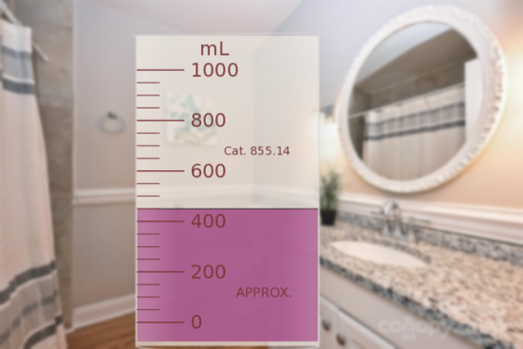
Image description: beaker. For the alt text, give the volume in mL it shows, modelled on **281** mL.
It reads **450** mL
